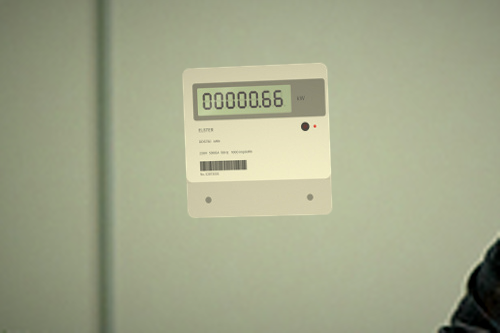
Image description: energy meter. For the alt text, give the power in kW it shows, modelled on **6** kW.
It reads **0.66** kW
